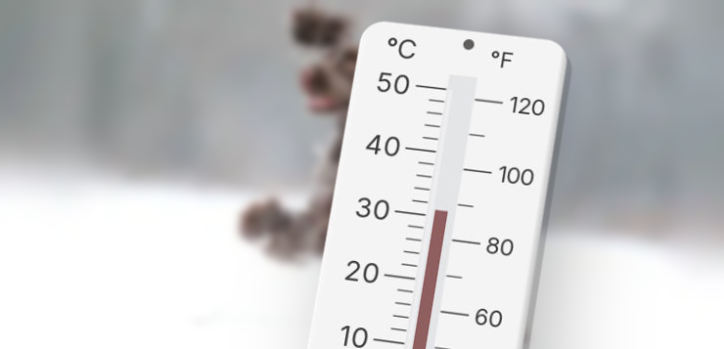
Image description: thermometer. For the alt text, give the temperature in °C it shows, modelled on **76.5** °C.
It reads **31** °C
